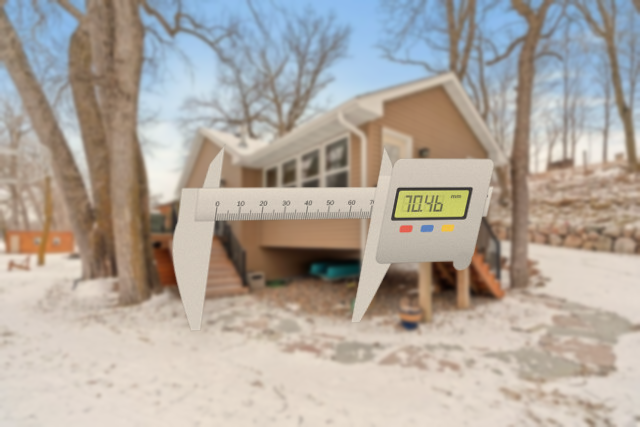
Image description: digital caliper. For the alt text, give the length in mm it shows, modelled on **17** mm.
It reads **70.46** mm
